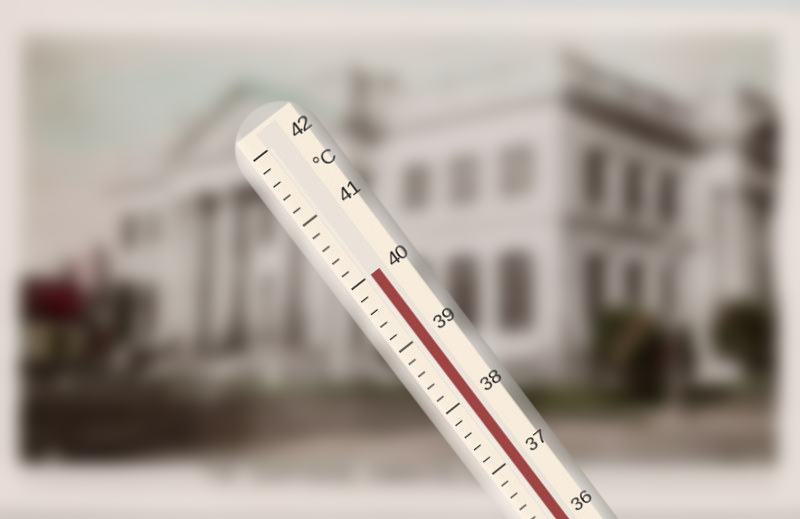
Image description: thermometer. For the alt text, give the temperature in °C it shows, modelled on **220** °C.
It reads **40** °C
